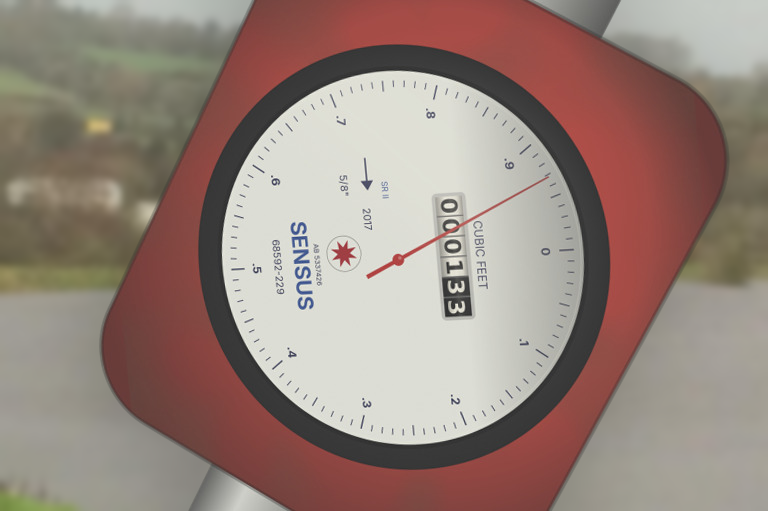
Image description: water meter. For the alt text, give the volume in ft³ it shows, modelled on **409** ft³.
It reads **132.93** ft³
